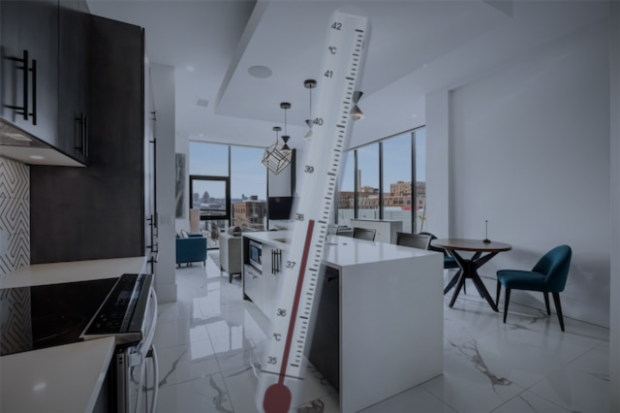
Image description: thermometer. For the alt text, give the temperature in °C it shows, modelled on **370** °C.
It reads **38** °C
